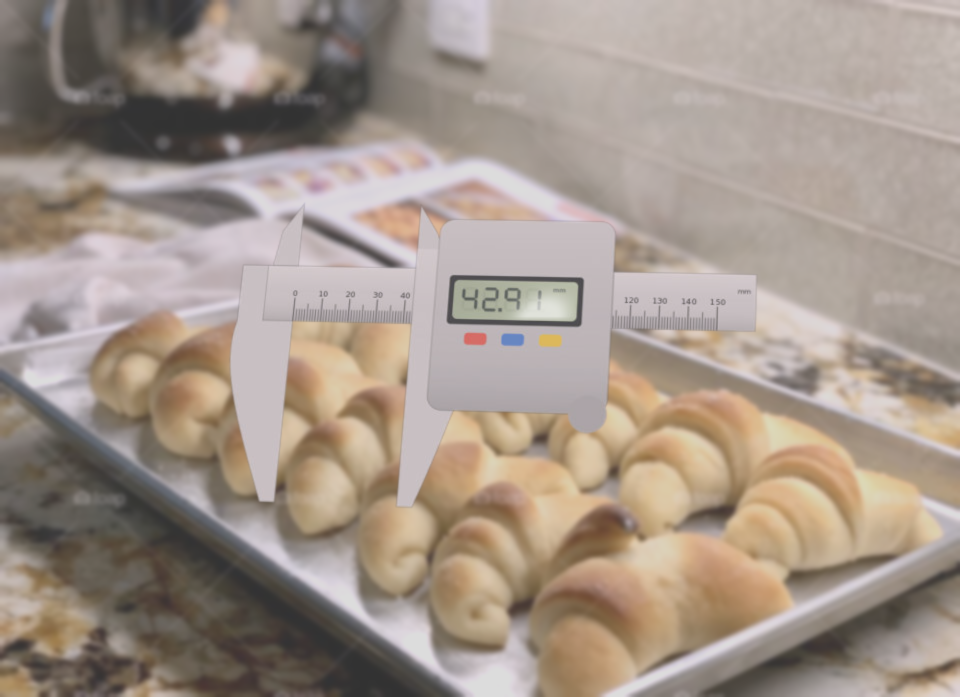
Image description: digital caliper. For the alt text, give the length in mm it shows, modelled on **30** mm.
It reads **42.91** mm
